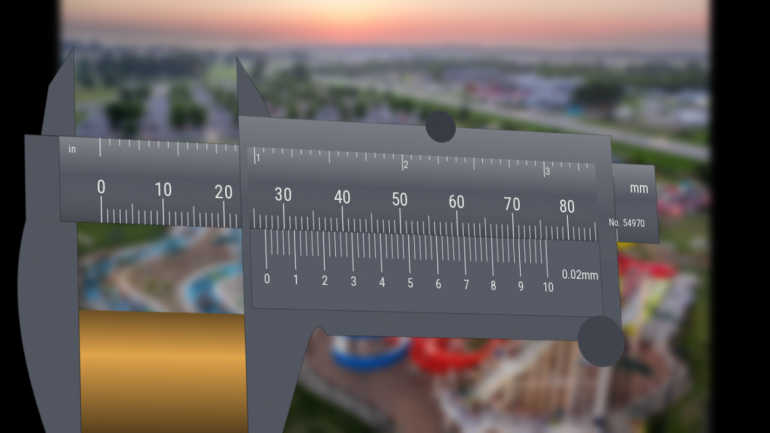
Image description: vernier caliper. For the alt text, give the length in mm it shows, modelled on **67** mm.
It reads **26.8** mm
